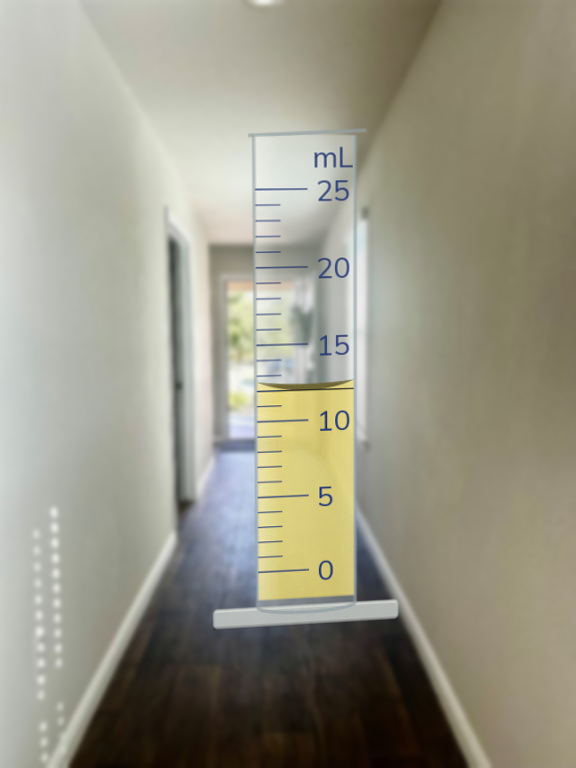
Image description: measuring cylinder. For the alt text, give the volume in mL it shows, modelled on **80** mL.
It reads **12** mL
